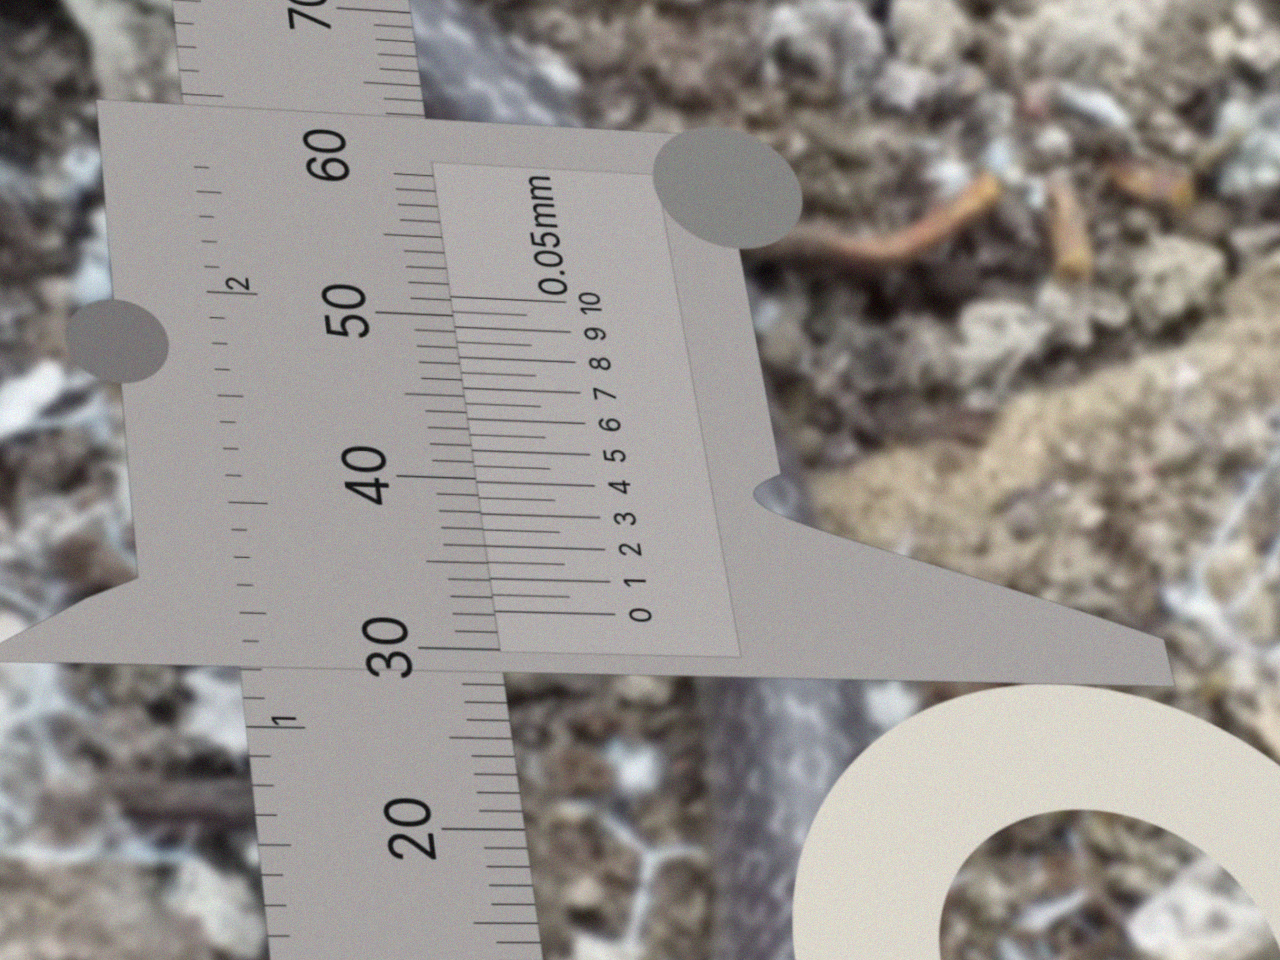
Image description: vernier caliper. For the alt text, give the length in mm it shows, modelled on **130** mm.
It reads **32.2** mm
